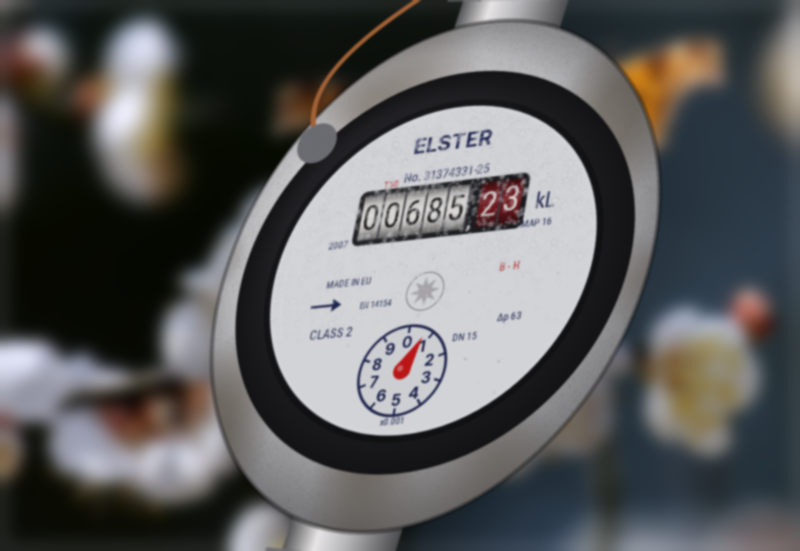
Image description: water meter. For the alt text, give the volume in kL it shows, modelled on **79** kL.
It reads **685.230** kL
